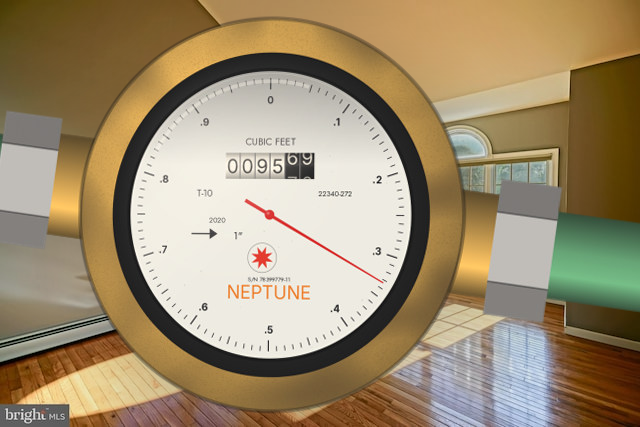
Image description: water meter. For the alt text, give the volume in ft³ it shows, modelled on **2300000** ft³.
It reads **9569.33** ft³
